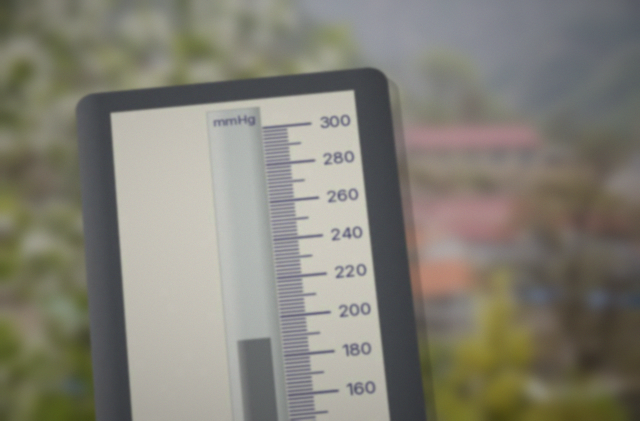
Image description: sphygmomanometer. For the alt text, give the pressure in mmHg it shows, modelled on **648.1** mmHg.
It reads **190** mmHg
